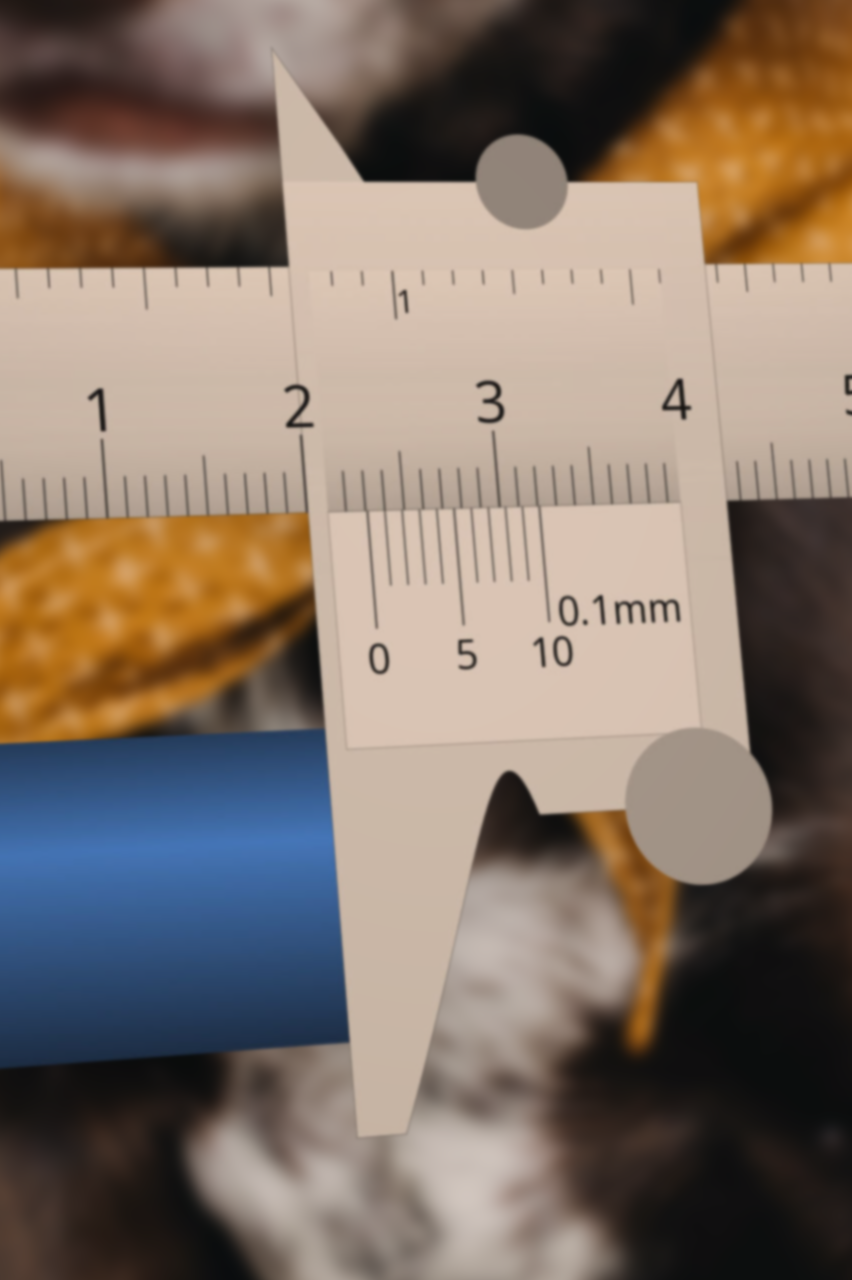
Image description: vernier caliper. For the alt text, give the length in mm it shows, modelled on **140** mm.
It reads **23.1** mm
